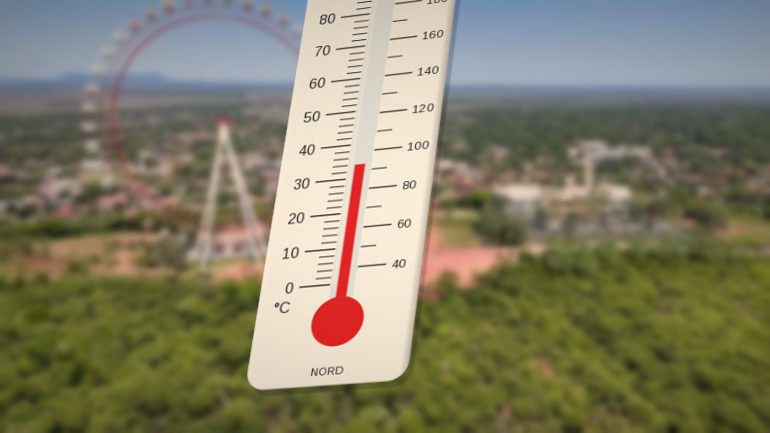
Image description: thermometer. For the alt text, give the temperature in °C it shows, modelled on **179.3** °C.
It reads **34** °C
